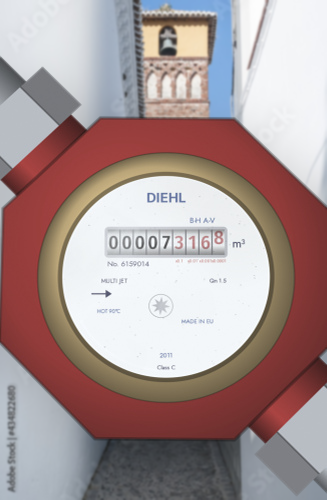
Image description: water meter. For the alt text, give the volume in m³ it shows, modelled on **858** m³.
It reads **7.3168** m³
